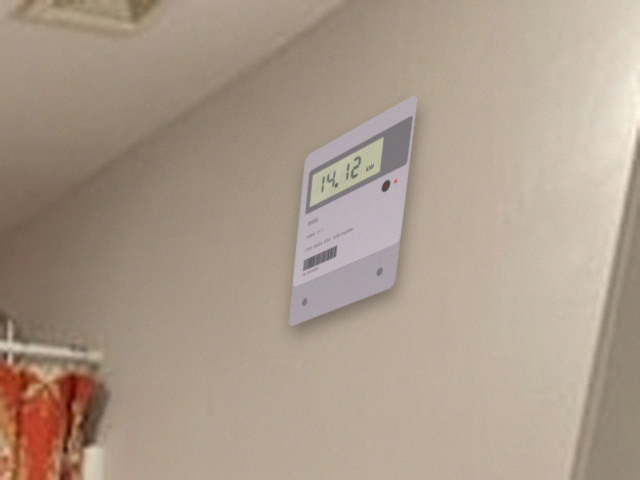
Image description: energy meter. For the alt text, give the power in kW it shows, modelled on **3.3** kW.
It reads **14.12** kW
